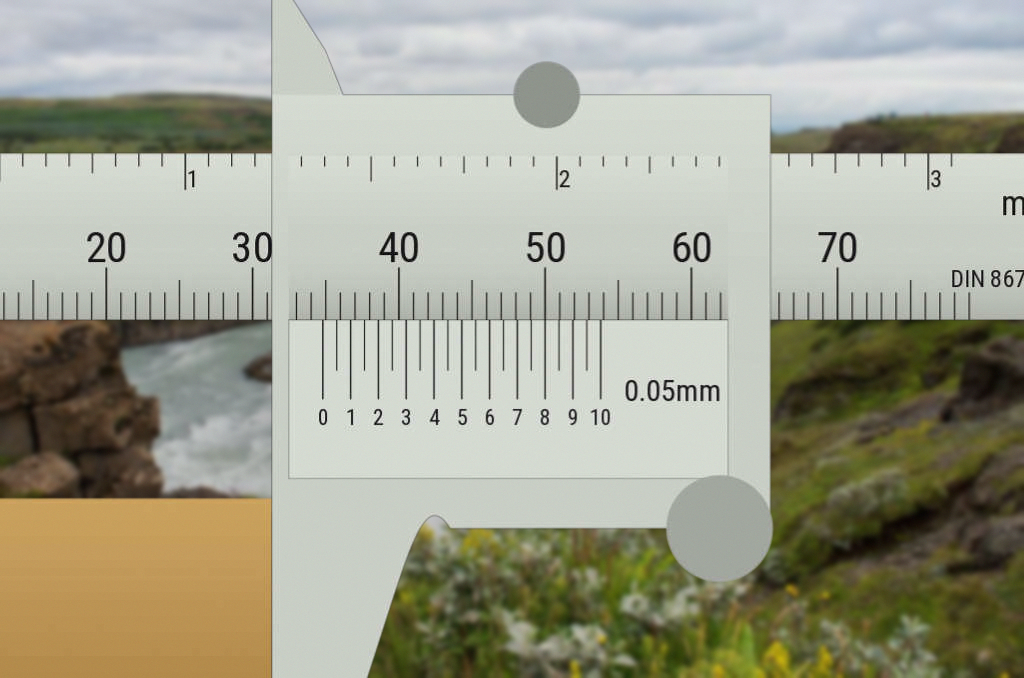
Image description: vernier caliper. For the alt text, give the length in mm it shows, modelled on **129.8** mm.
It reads **34.8** mm
